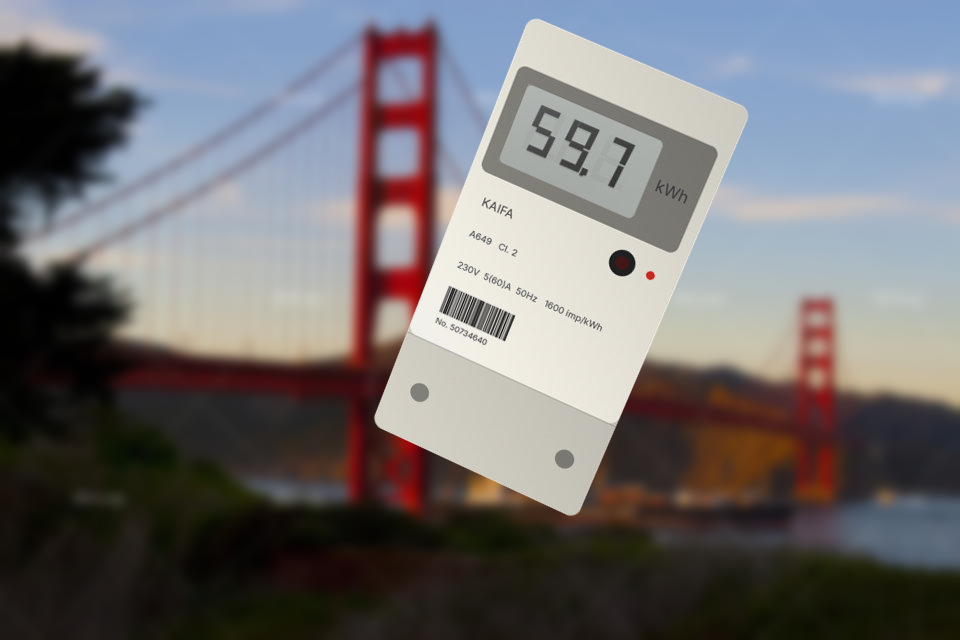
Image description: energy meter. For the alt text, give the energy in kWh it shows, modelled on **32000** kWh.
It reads **59.7** kWh
